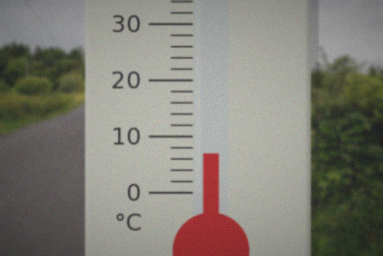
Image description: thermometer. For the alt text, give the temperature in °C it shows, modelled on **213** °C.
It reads **7** °C
